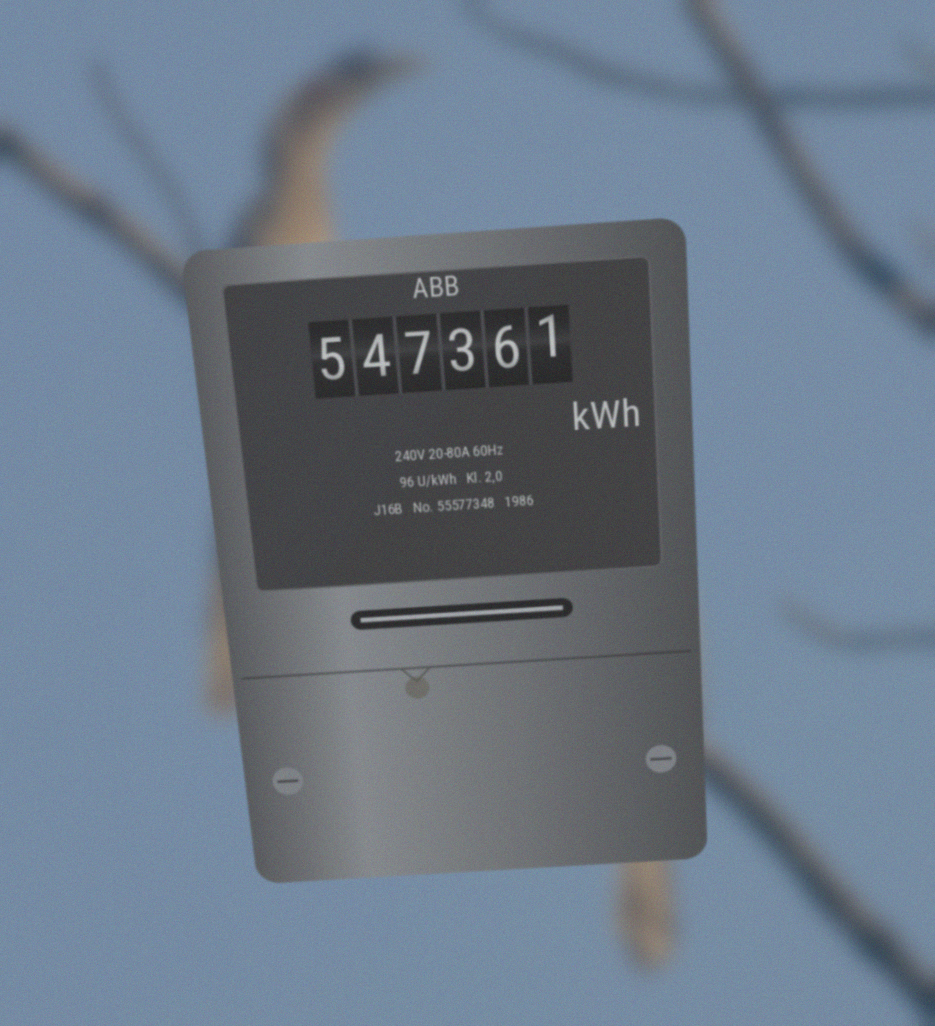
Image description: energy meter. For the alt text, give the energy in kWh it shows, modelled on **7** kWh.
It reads **547361** kWh
